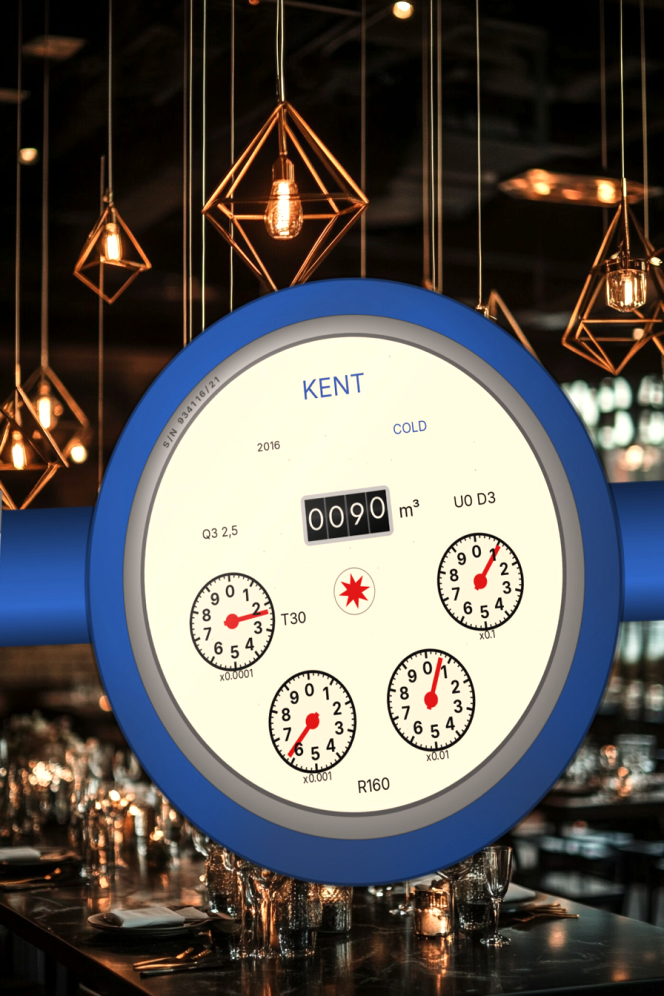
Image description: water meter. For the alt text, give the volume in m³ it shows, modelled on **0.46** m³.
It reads **90.1062** m³
